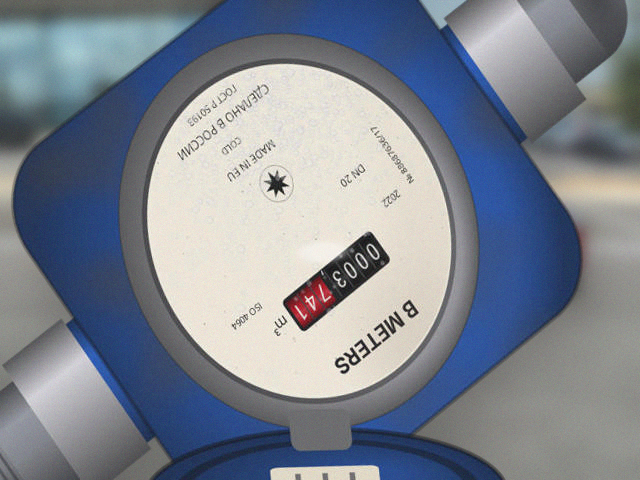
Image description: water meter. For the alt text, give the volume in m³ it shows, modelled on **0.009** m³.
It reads **3.741** m³
